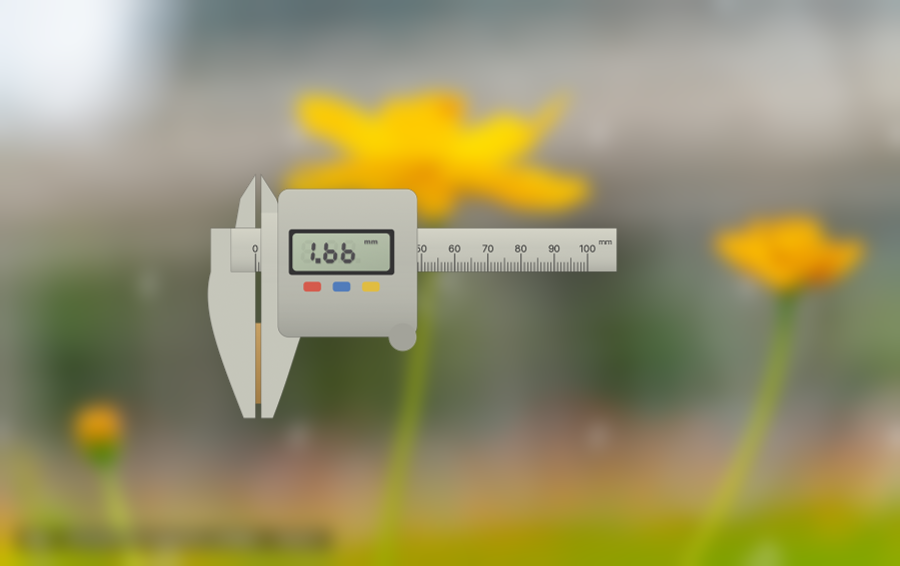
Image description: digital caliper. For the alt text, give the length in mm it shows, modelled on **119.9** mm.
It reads **1.66** mm
